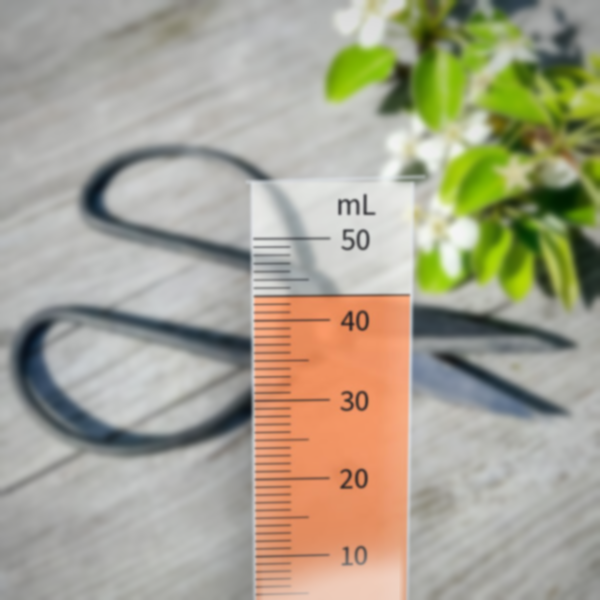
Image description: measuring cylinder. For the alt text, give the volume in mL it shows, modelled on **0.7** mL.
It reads **43** mL
